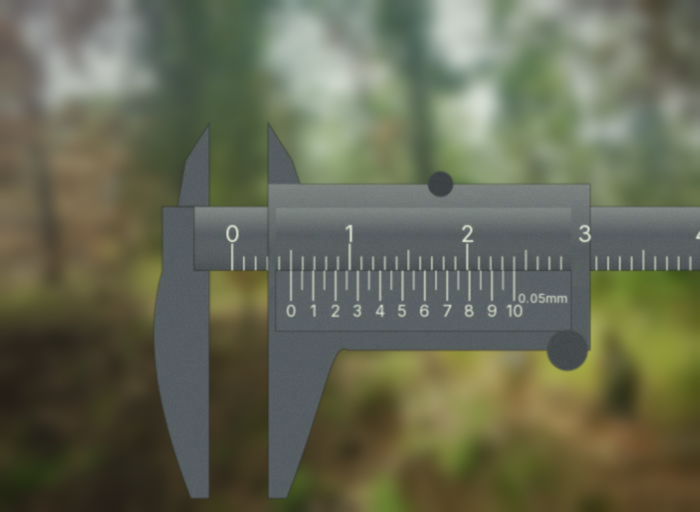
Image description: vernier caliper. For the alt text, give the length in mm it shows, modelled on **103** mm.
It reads **5.0** mm
